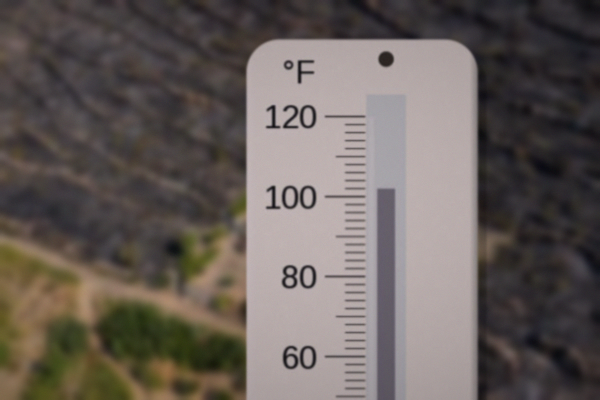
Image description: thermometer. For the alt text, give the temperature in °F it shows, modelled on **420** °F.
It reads **102** °F
